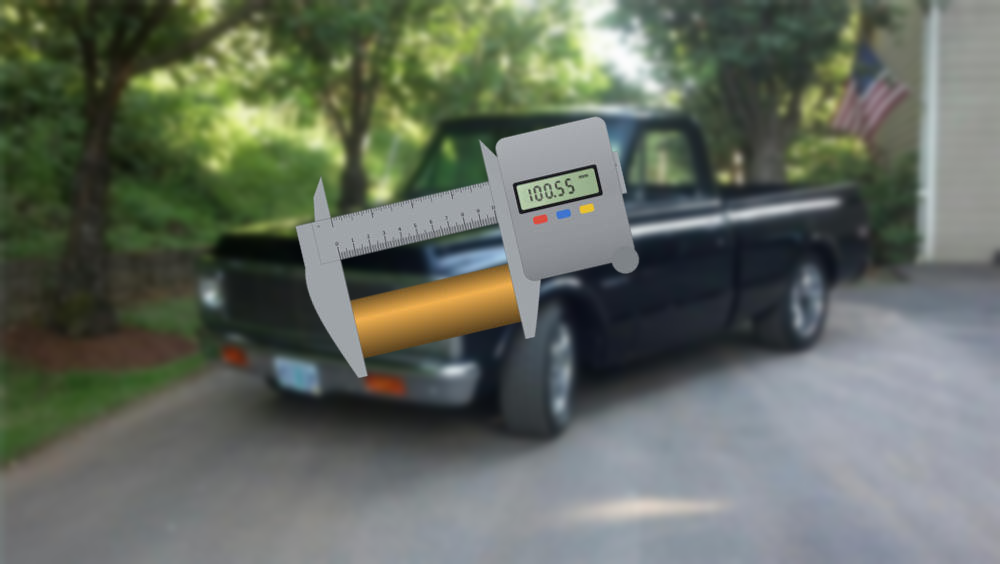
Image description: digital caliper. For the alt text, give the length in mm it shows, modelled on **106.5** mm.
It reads **100.55** mm
